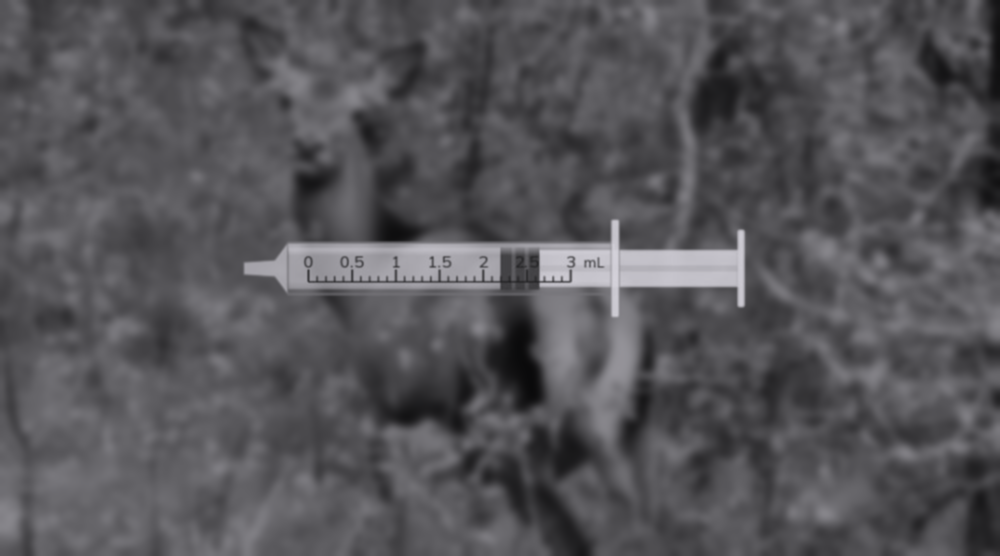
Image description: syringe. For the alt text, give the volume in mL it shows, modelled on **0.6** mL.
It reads **2.2** mL
